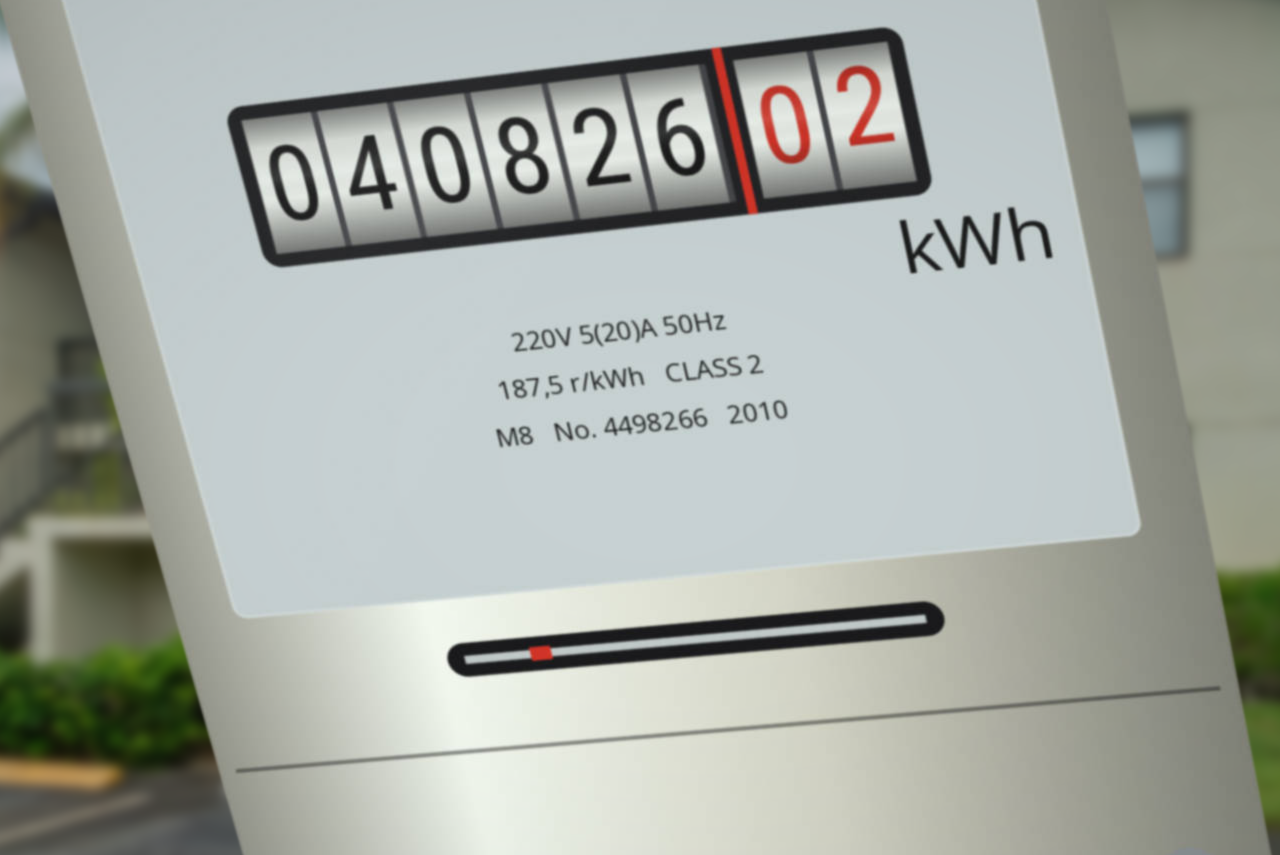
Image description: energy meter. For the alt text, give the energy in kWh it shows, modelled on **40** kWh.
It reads **40826.02** kWh
